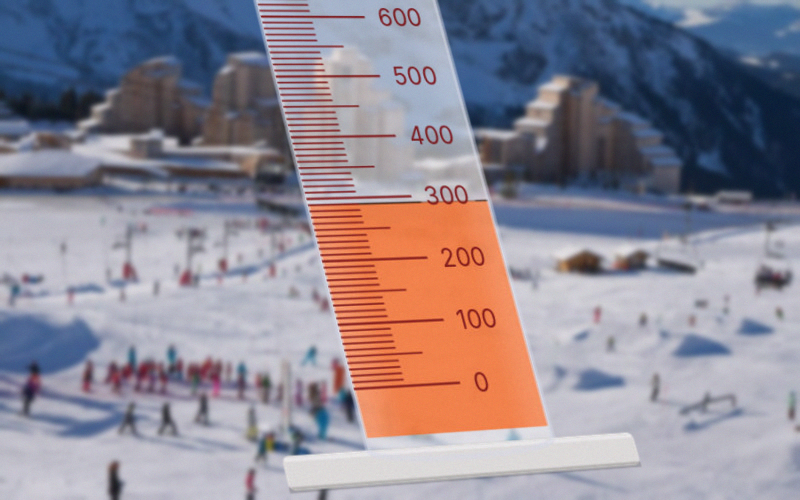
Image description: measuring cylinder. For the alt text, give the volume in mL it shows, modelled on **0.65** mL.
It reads **290** mL
